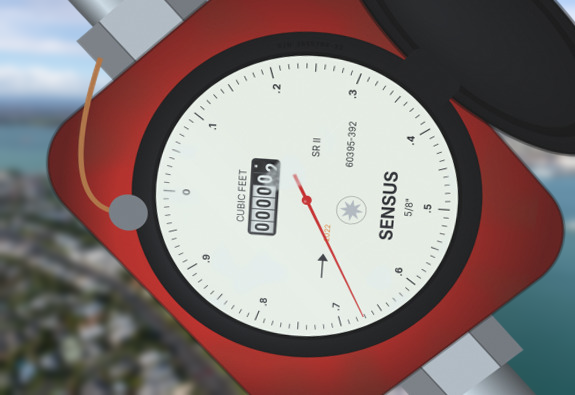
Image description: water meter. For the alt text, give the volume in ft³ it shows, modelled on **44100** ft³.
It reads **1.67** ft³
